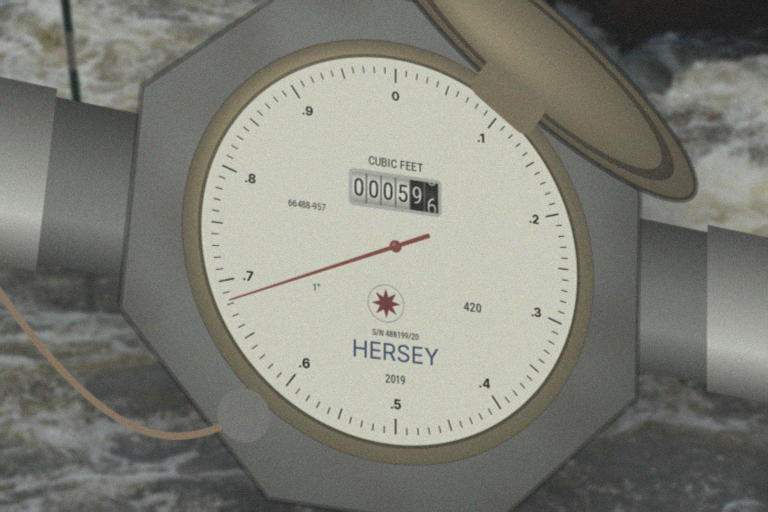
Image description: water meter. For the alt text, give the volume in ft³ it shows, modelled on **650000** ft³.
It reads **595.68** ft³
